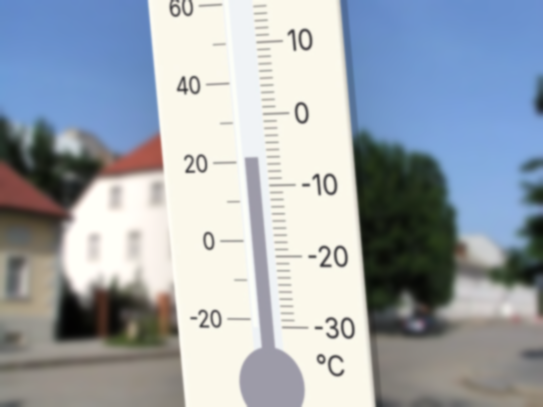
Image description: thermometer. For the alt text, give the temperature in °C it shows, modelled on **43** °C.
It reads **-6** °C
